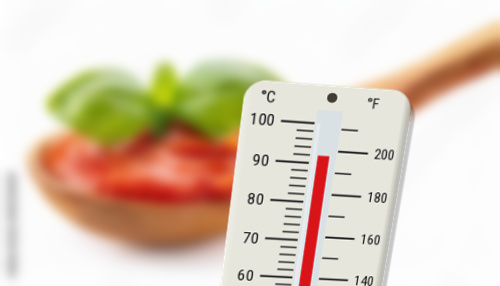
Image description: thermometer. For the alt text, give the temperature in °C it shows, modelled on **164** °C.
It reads **92** °C
